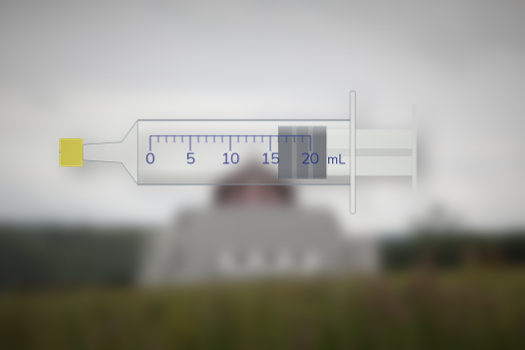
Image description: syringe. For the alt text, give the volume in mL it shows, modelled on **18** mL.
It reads **16** mL
